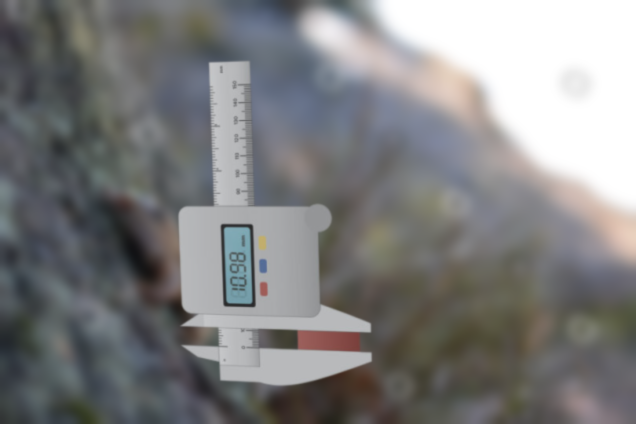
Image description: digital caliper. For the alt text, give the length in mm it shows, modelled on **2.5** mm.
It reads **10.98** mm
